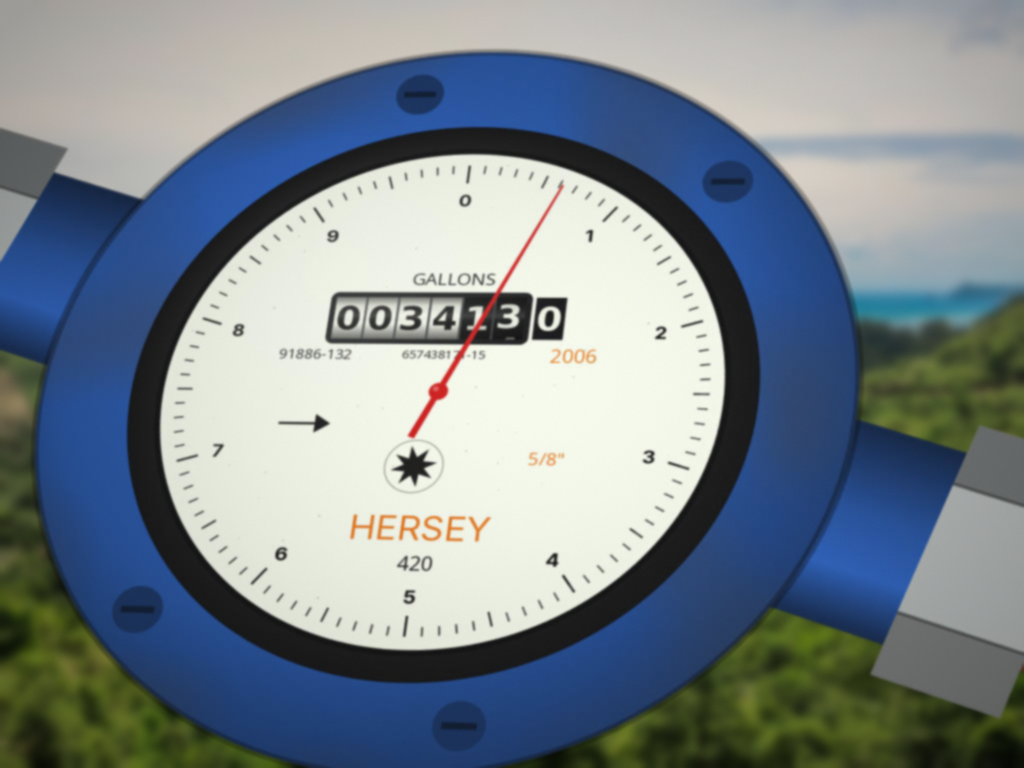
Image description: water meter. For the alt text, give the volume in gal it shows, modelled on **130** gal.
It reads **34130.6** gal
